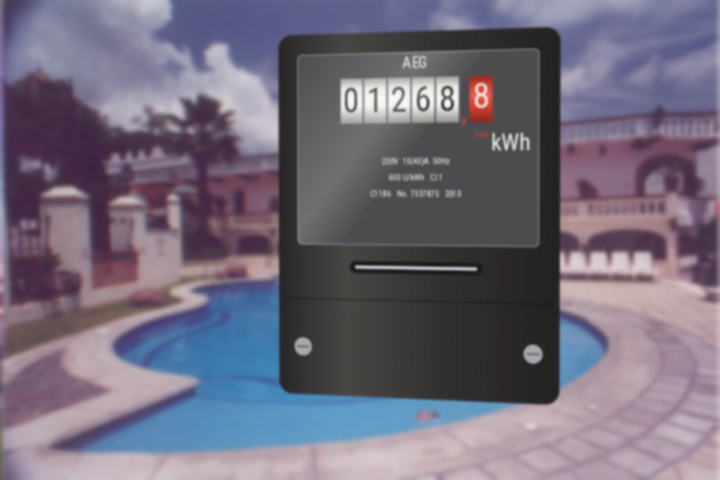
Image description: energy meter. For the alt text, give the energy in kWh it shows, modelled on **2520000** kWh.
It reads **1268.8** kWh
